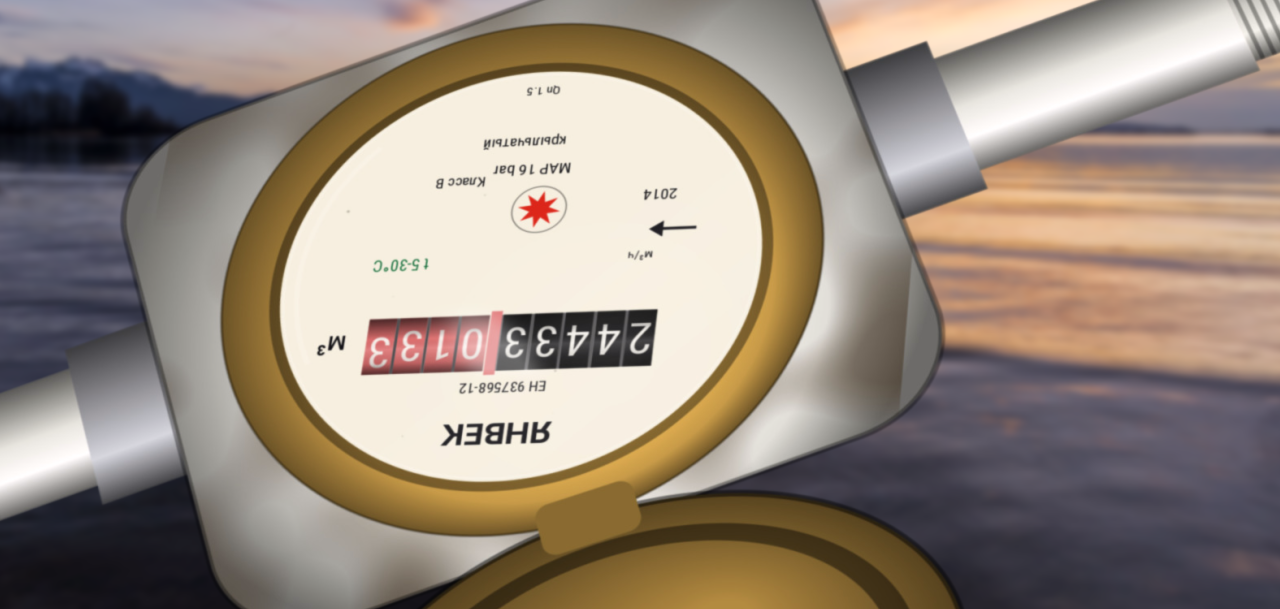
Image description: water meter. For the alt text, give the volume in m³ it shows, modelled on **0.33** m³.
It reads **24433.0133** m³
